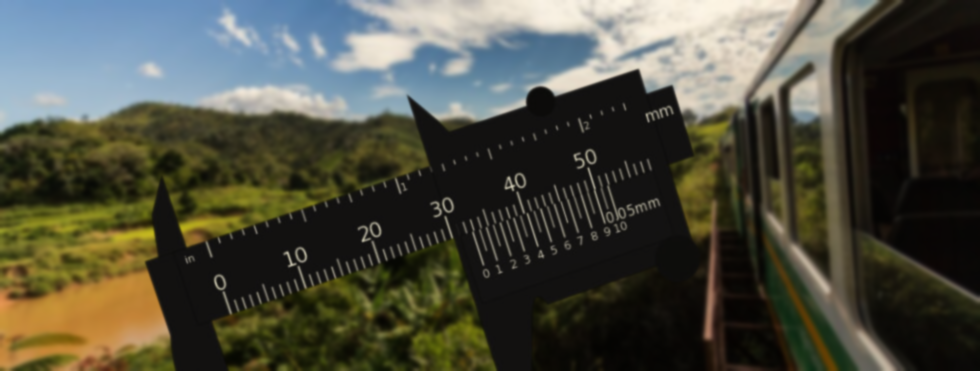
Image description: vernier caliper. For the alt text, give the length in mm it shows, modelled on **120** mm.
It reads **32.8** mm
